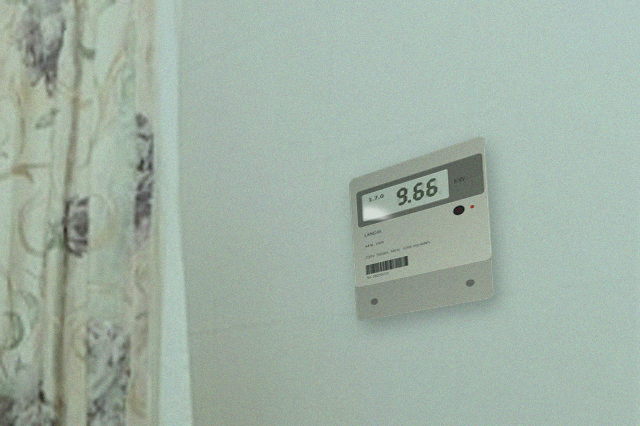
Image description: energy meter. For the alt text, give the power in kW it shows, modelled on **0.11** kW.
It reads **9.66** kW
